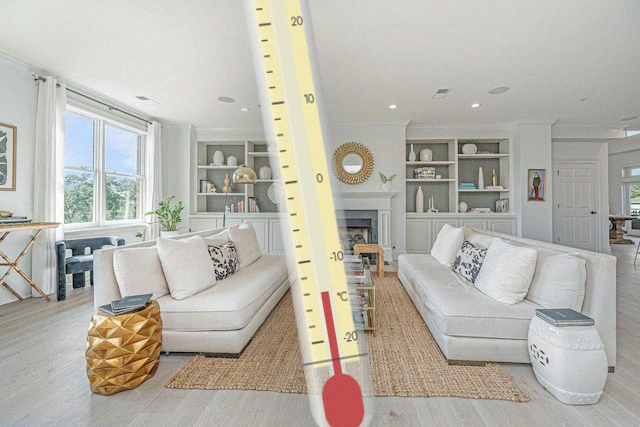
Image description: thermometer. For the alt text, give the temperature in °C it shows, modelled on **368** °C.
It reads **-14** °C
